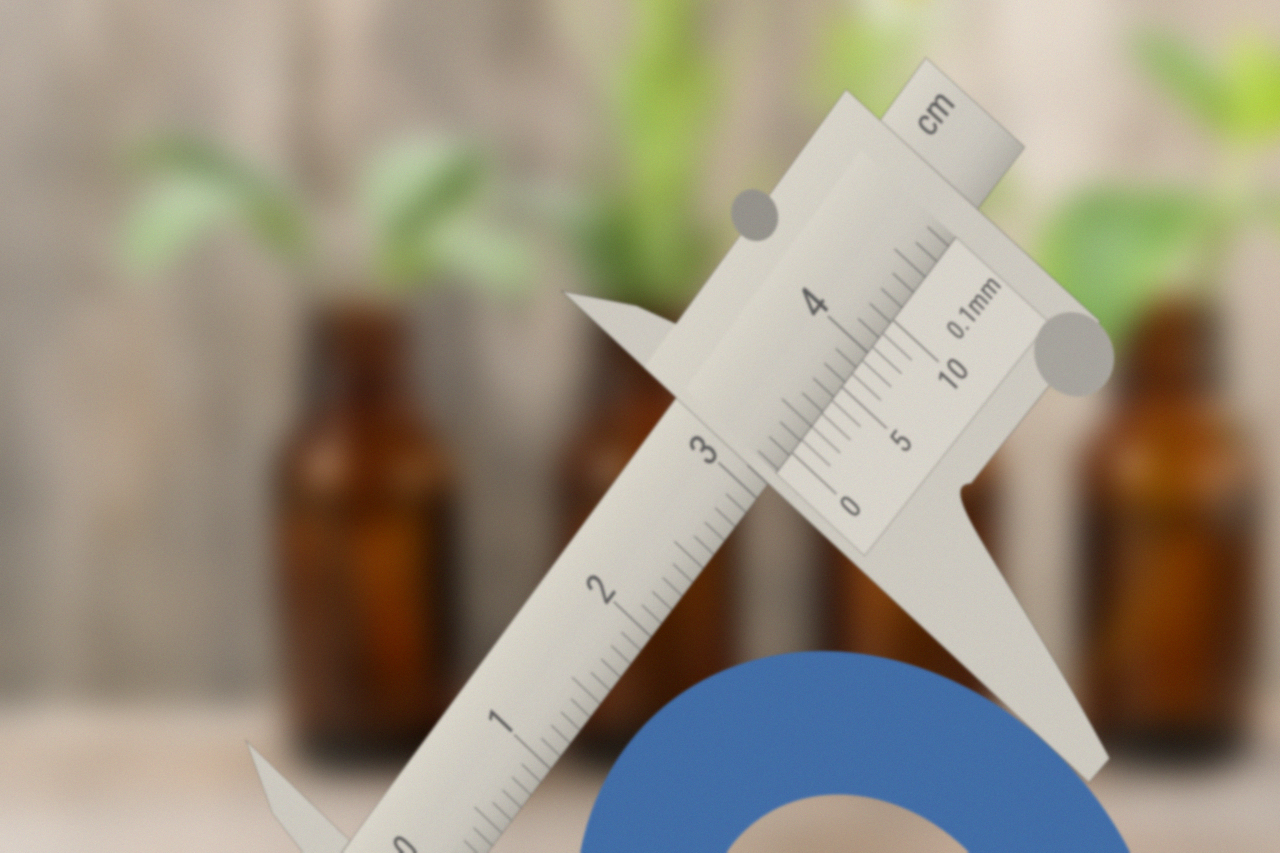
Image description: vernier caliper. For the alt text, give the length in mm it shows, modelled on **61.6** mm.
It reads **33.2** mm
